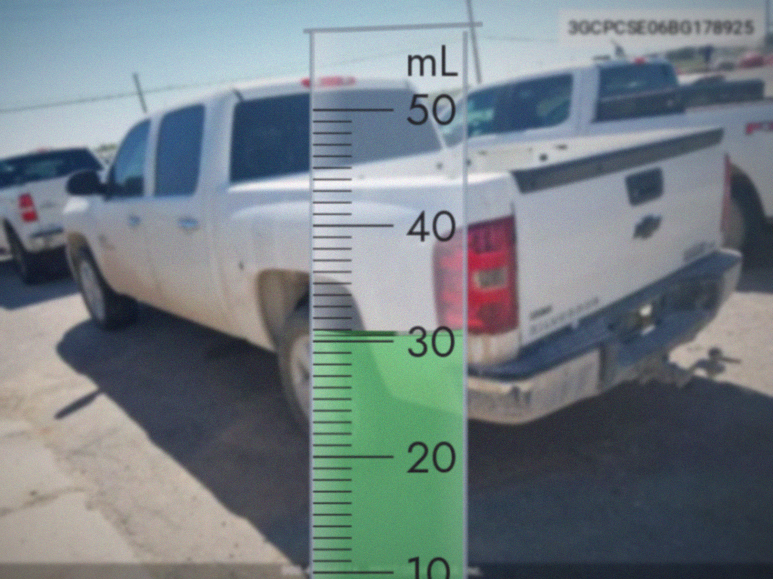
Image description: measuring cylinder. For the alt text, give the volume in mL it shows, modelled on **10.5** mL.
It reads **30.5** mL
